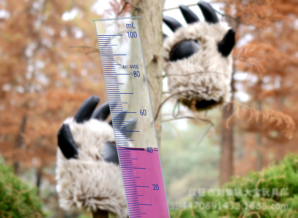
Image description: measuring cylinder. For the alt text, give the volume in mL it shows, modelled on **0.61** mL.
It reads **40** mL
